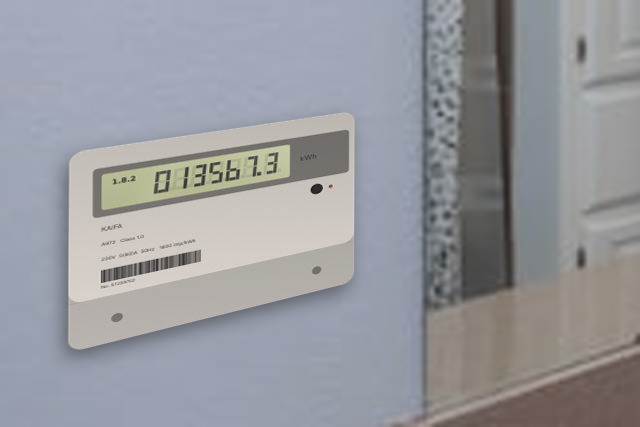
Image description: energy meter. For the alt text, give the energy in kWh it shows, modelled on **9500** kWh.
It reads **13567.3** kWh
